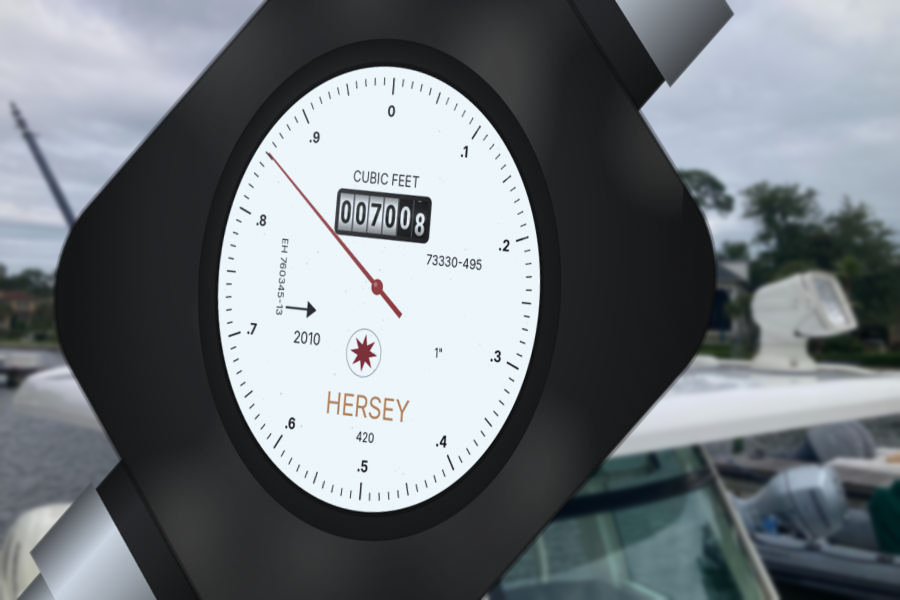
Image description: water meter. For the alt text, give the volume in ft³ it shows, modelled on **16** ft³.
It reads **7007.85** ft³
